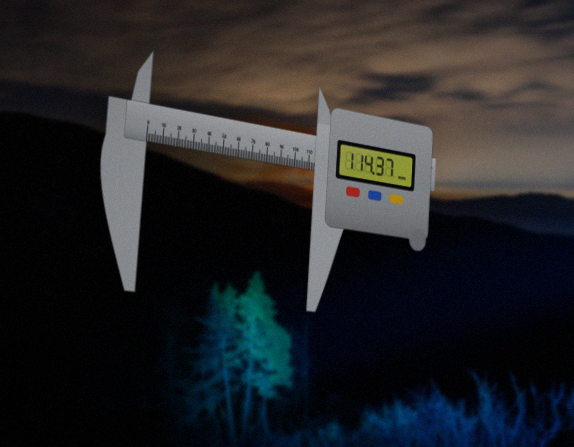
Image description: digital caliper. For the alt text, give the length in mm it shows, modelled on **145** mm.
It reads **114.37** mm
